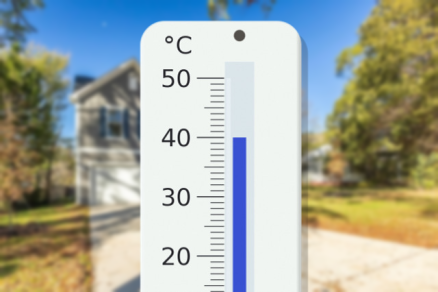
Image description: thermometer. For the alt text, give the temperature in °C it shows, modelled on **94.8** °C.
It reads **40** °C
